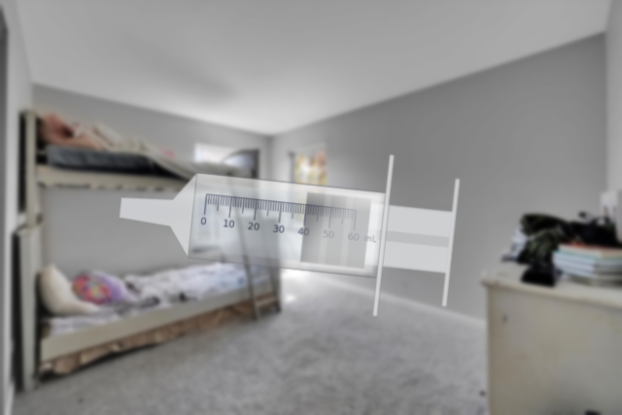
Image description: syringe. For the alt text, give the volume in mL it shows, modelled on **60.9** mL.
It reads **40** mL
